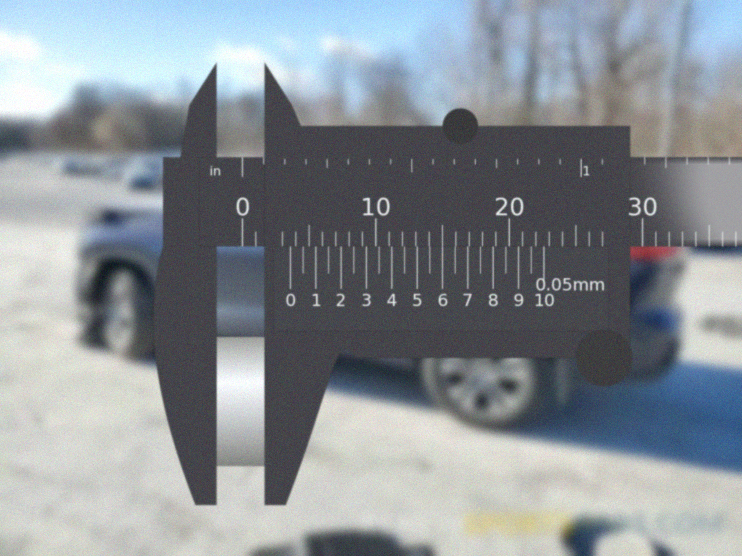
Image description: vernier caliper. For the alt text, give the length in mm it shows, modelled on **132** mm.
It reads **3.6** mm
